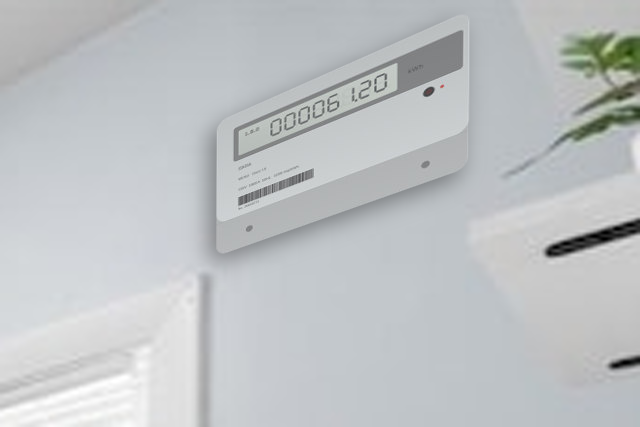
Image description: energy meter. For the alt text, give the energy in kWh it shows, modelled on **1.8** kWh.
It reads **61.20** kWh
